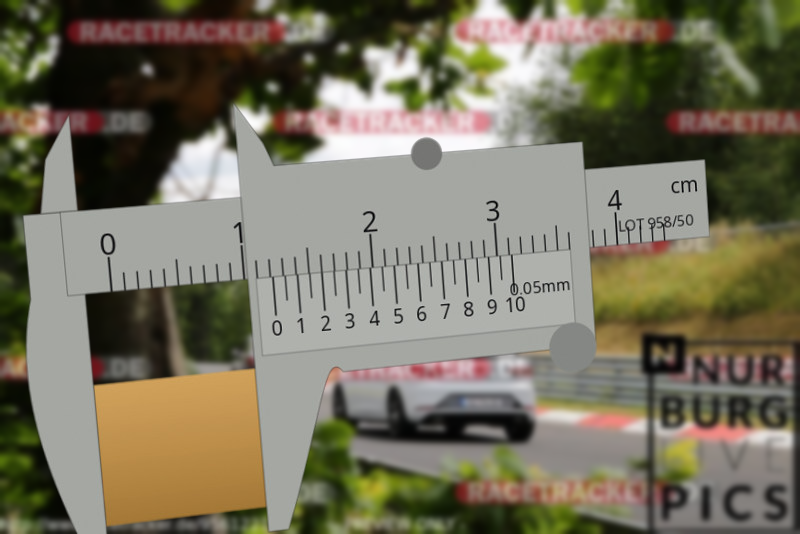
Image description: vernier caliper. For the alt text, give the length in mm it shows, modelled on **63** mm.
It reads **12.2** mm
